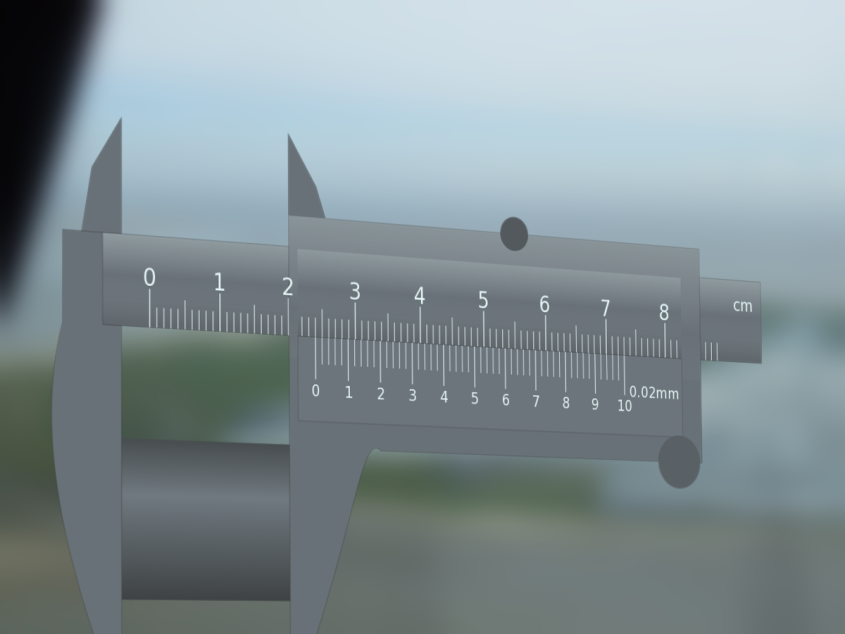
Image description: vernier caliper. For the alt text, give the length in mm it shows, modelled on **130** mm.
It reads **24.0** mm
